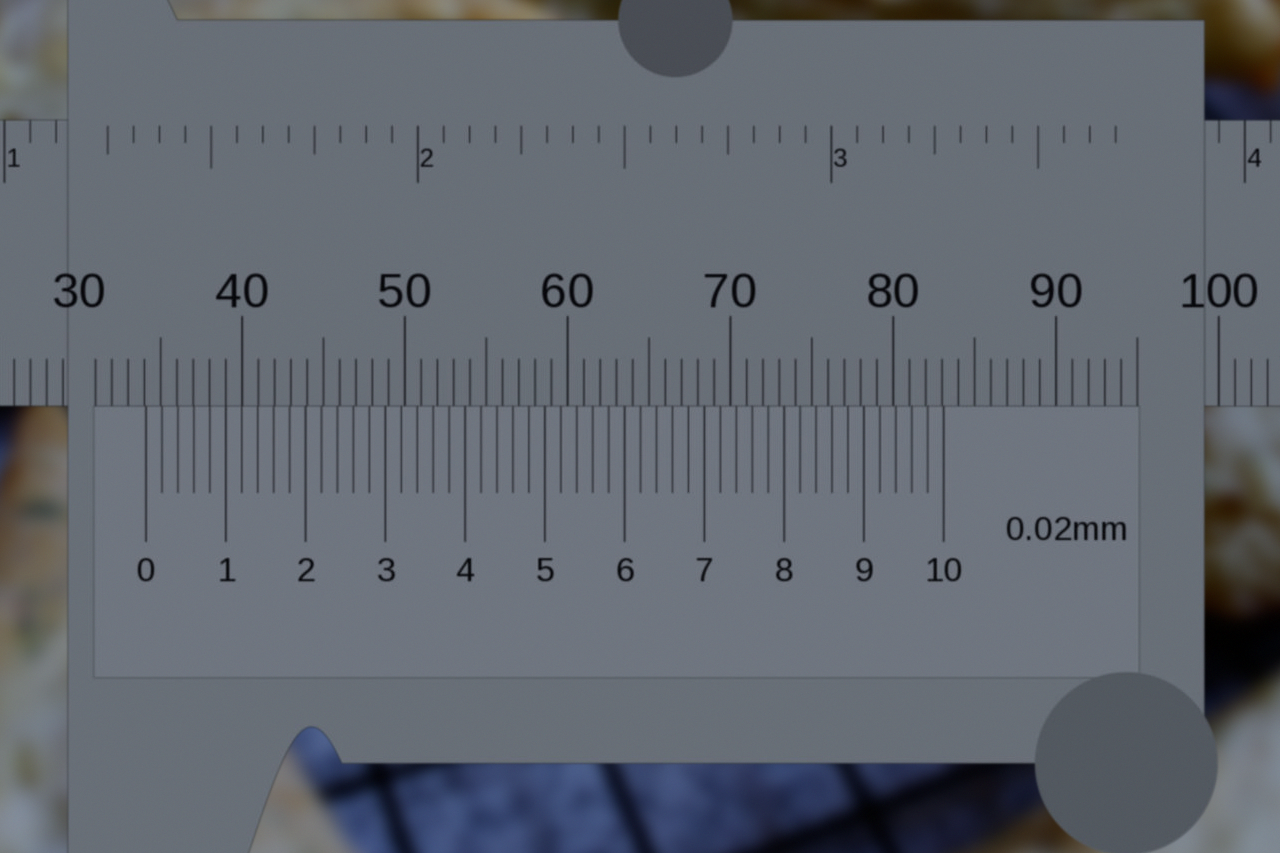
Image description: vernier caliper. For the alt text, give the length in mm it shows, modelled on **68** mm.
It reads **34.1** mm
